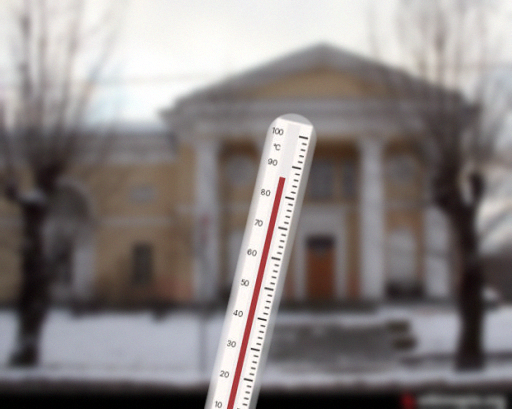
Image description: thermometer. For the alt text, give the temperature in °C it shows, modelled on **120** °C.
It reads **86** °C
